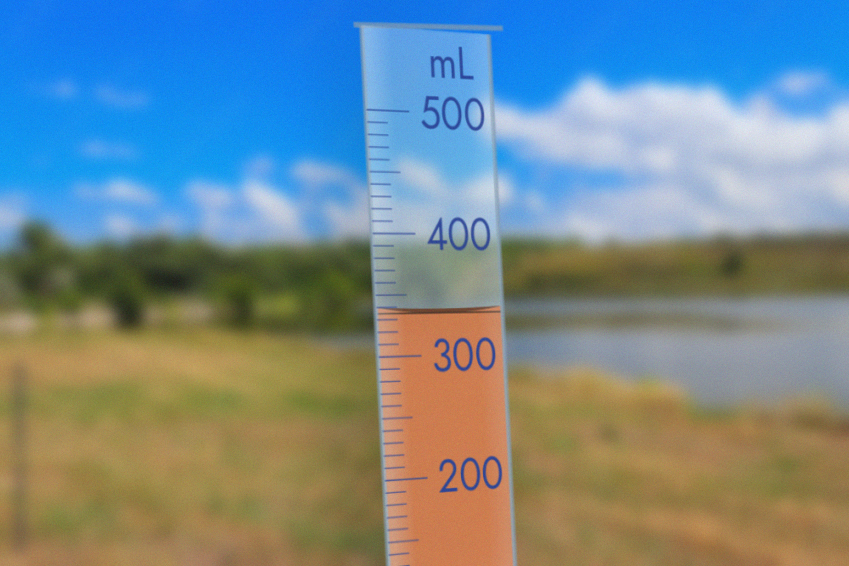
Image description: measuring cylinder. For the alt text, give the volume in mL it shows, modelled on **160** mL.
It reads **335** mL
